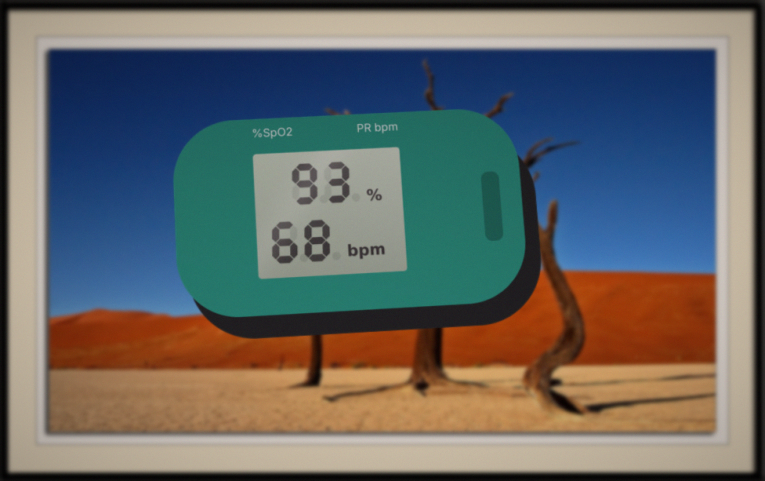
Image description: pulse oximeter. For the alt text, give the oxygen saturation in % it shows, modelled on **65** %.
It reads **93** %
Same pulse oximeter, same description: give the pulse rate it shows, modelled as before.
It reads **68** bpm
